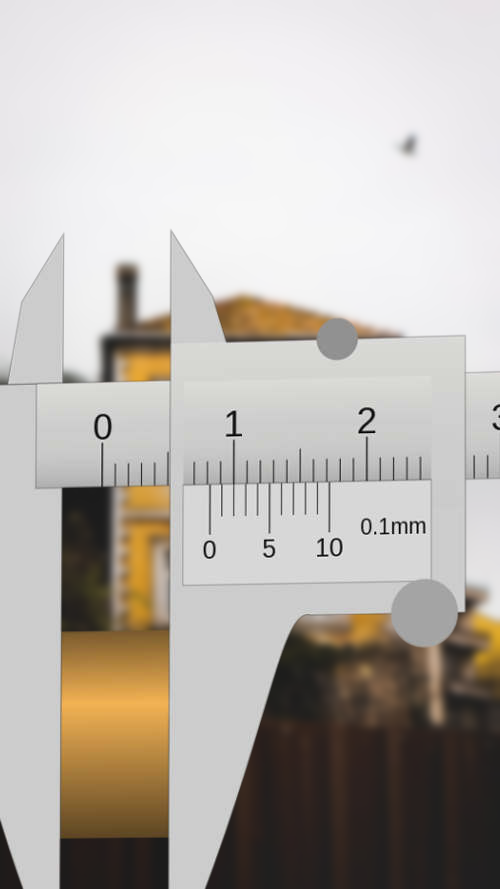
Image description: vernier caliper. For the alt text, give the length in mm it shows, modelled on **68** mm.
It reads **8.2** mm
